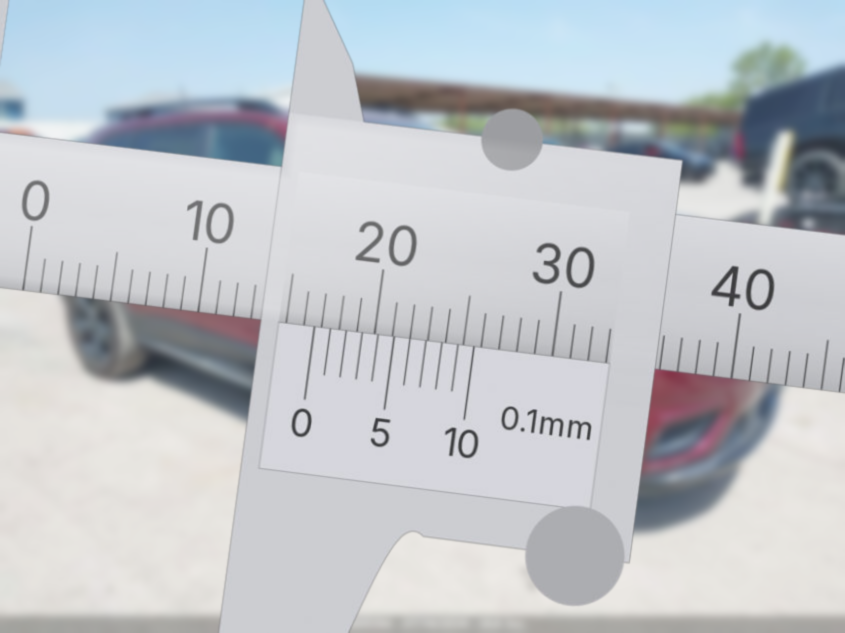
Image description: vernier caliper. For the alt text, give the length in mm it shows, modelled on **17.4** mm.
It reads **16.6** mm
